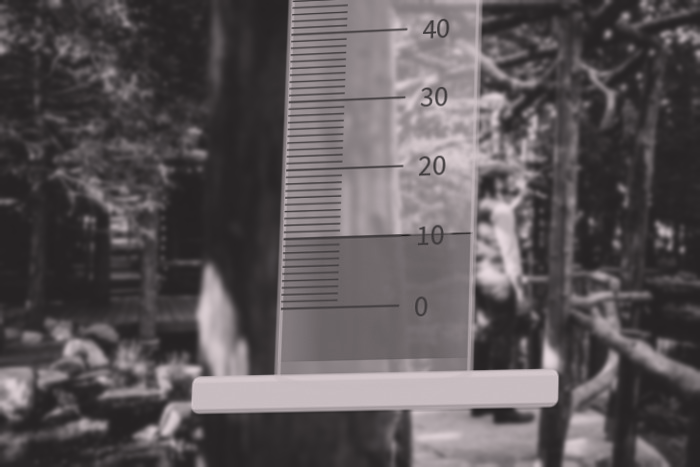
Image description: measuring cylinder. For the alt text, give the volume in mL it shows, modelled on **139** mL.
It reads **10** mL
